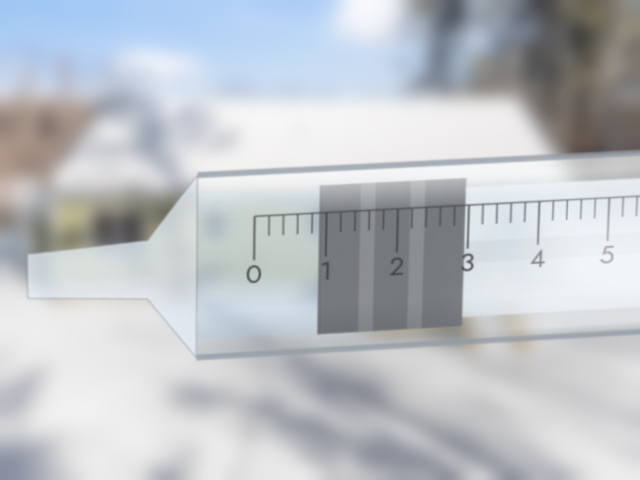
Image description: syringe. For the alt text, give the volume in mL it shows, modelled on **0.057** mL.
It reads **0.9** mL
